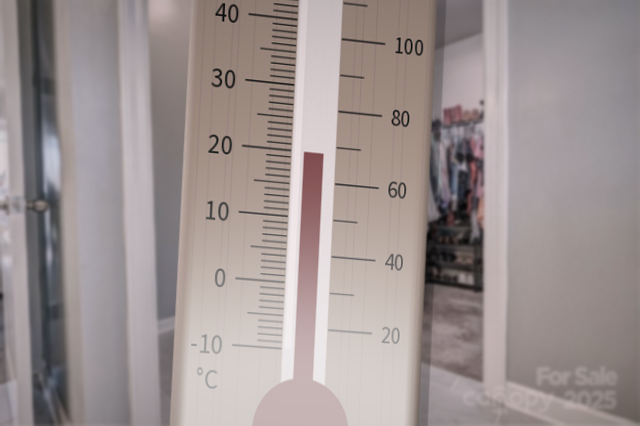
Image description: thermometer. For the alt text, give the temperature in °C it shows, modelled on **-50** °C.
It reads **20** °C
